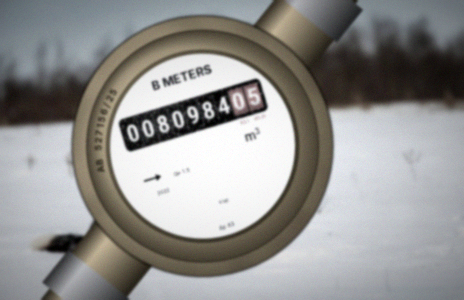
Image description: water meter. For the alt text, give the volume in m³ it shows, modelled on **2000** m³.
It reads **80984.05** m³
